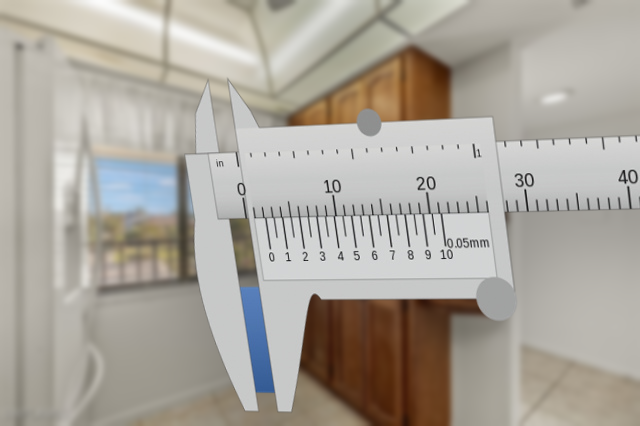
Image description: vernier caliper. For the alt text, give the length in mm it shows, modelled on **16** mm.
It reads **2.2** mm
